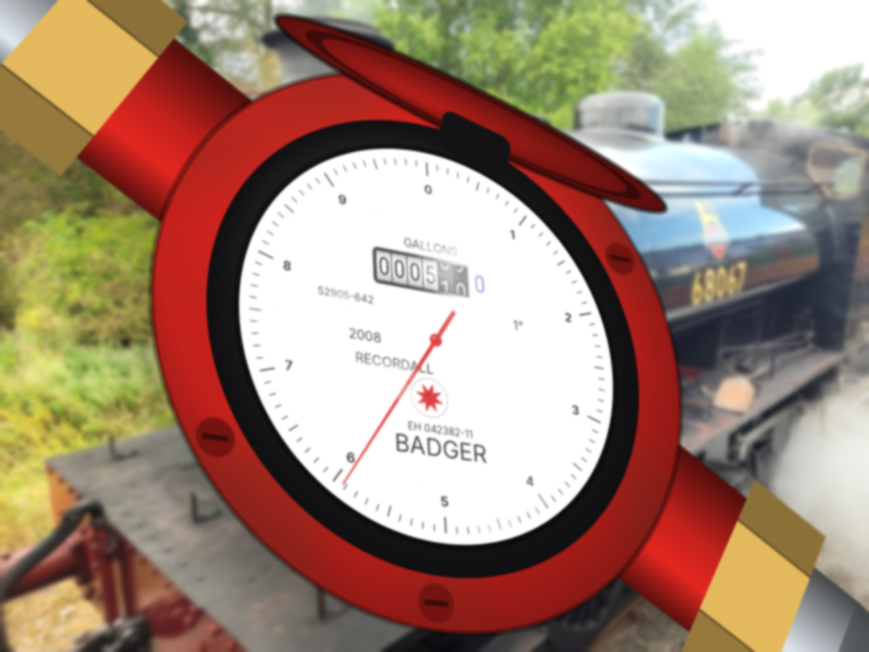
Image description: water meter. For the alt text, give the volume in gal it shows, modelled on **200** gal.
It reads **5095.9** gal
